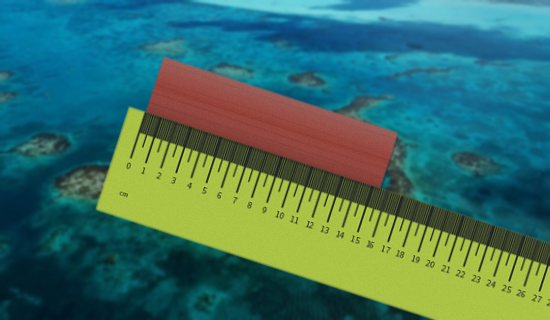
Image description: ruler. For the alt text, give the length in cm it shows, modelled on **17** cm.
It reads **15.5** cm
